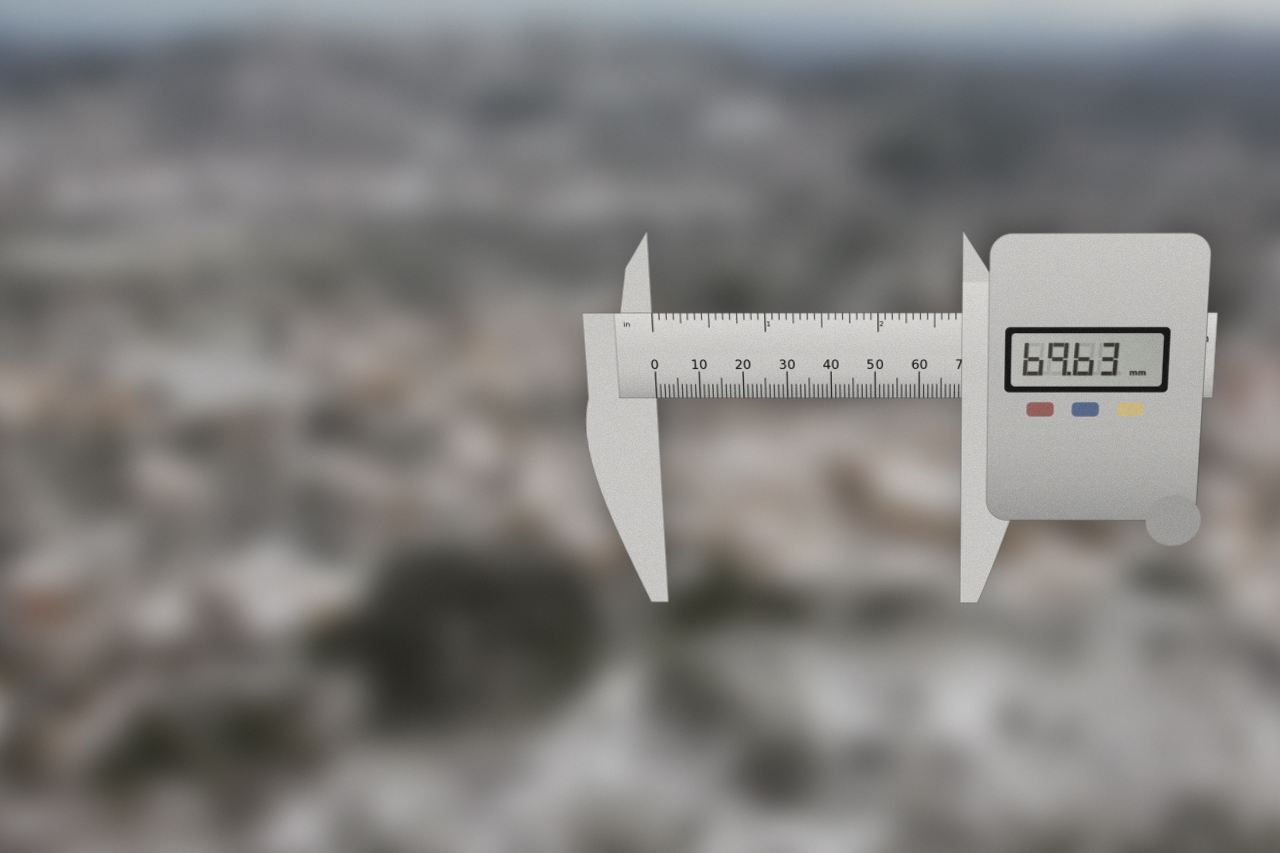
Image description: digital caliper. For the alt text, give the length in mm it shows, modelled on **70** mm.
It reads **69.63** mm
